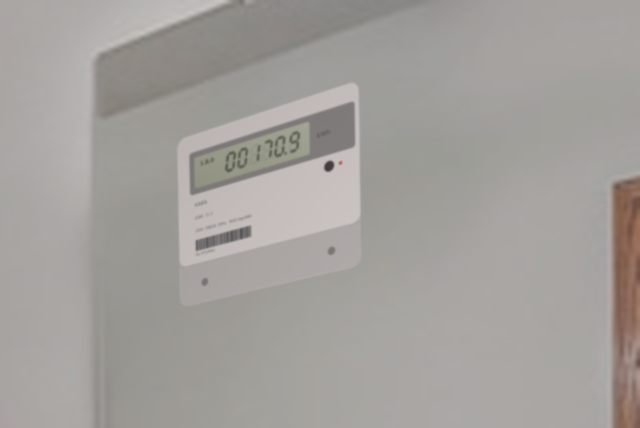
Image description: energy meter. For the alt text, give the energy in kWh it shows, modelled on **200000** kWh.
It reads **170.9** kWh
